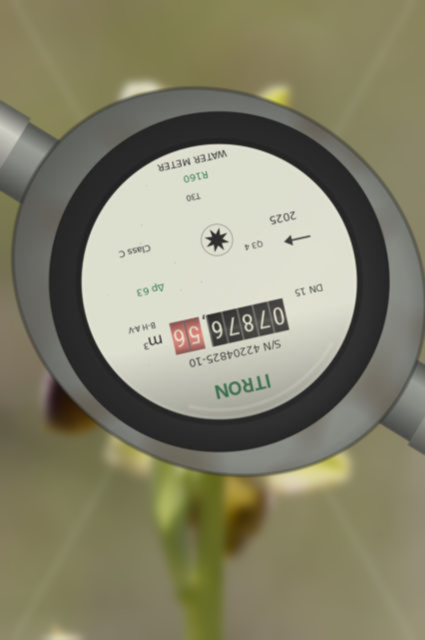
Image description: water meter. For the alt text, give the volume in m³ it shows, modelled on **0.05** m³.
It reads **7876.56** m³
